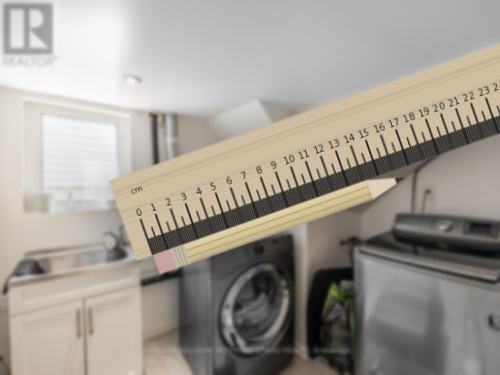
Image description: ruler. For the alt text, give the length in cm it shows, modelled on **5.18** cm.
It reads **16.5** cm
